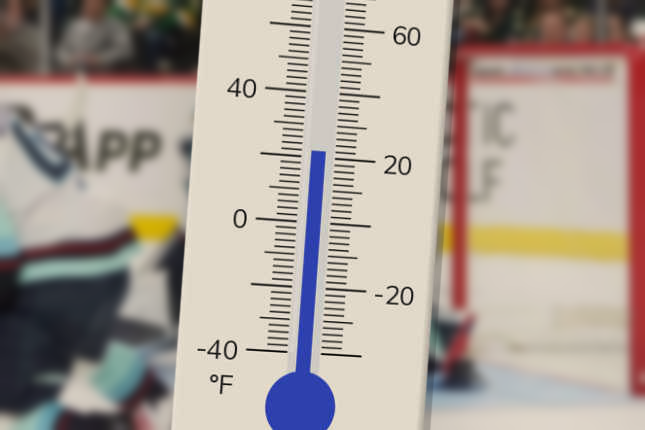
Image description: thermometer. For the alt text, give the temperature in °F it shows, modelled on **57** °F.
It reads **22** °F
